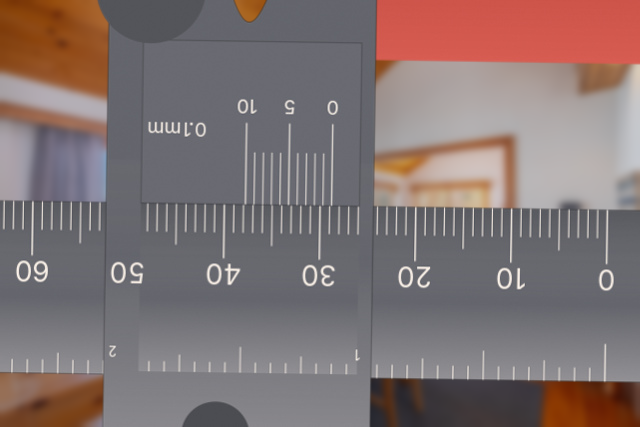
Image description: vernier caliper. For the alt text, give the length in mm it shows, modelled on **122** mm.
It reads **28.8** mm
